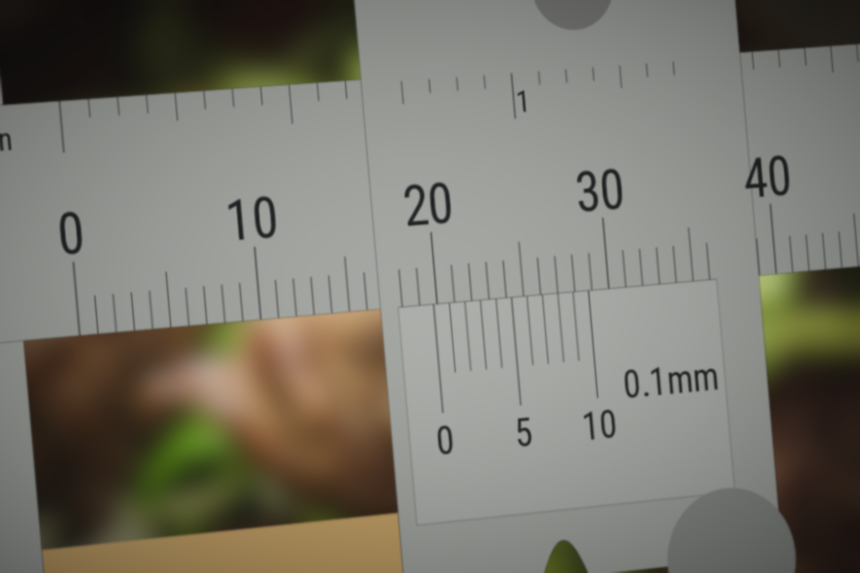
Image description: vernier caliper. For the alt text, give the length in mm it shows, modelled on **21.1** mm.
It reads **19.8** mm
